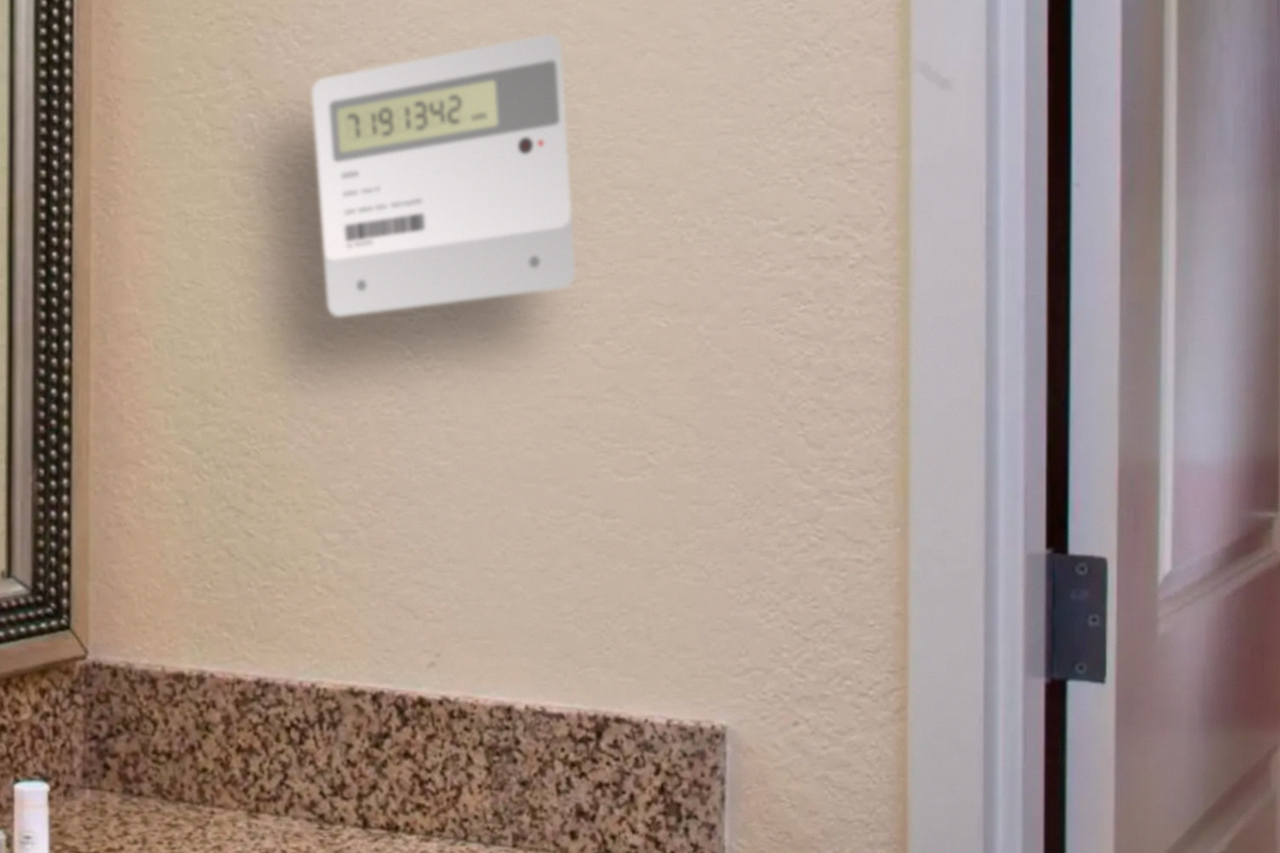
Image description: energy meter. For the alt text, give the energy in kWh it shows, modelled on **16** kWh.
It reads **7191342** kWh
